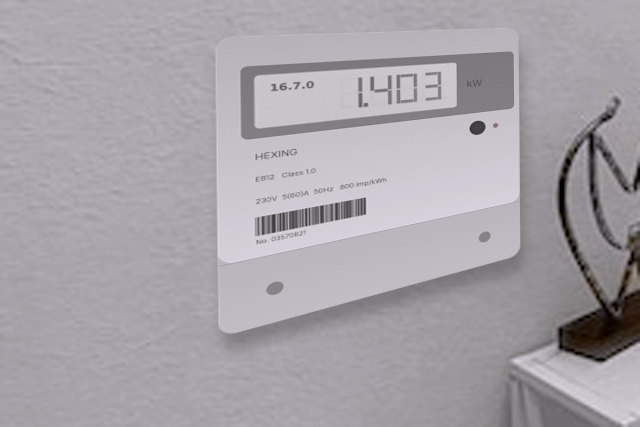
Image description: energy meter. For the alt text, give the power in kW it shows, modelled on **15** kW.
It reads **1.403** kW
